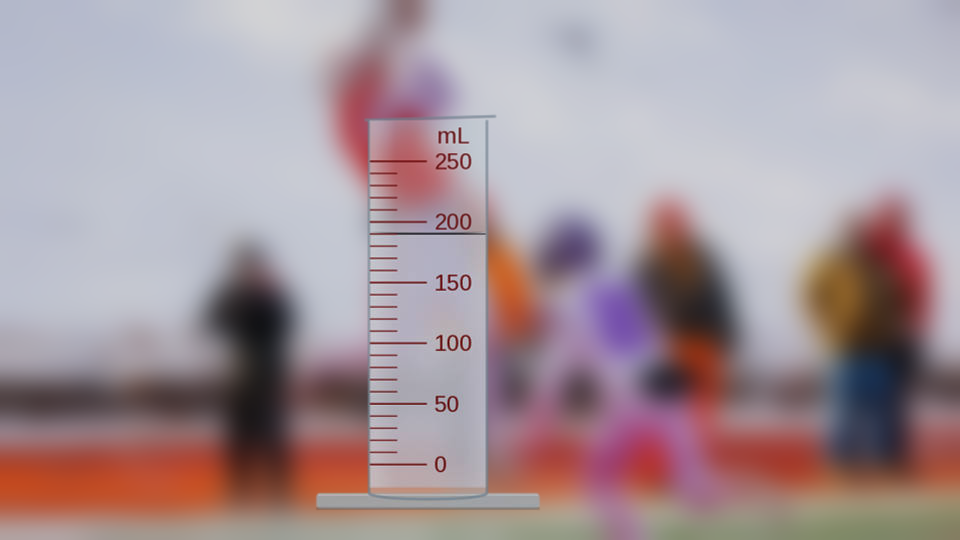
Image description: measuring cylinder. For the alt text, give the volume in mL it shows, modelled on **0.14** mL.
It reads **190** mL
